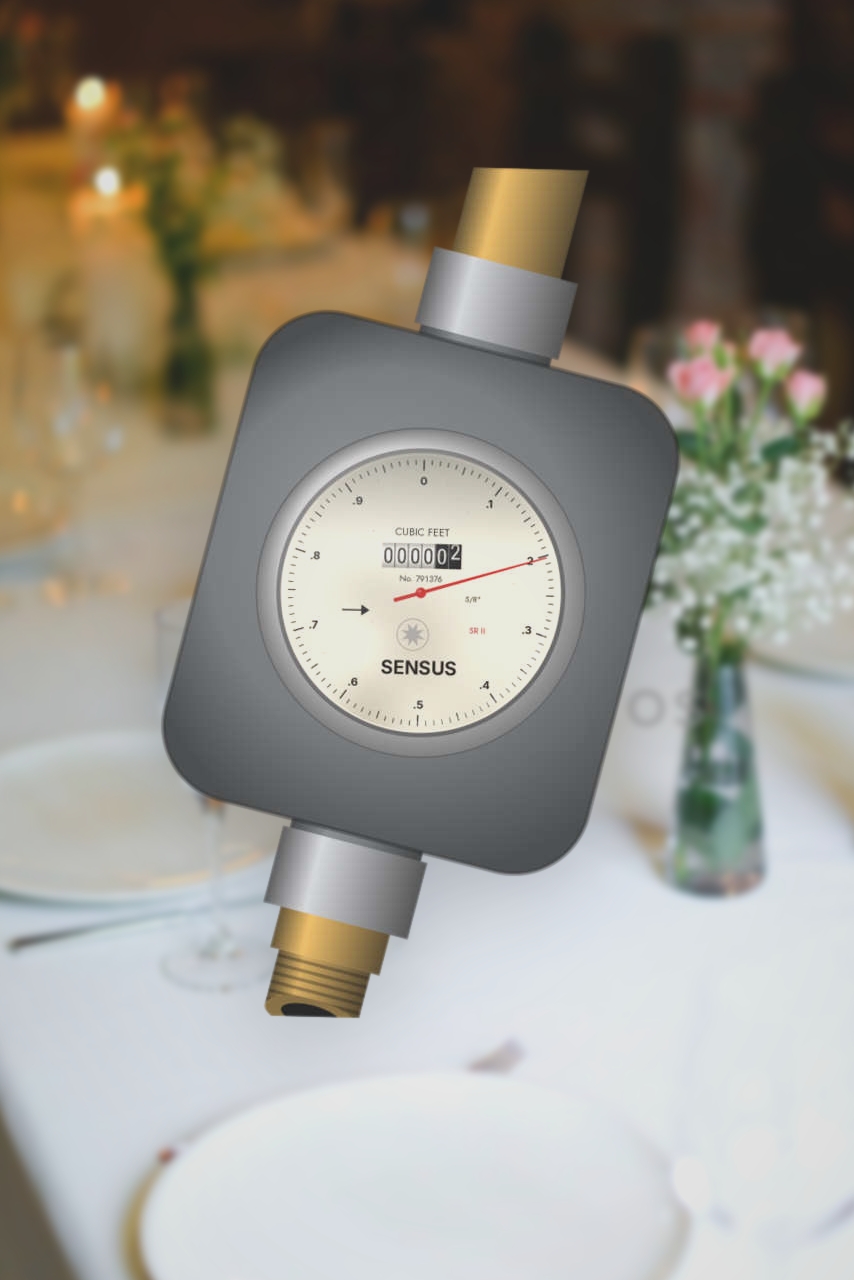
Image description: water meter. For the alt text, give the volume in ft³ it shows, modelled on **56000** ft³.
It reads **2.20** ft³
